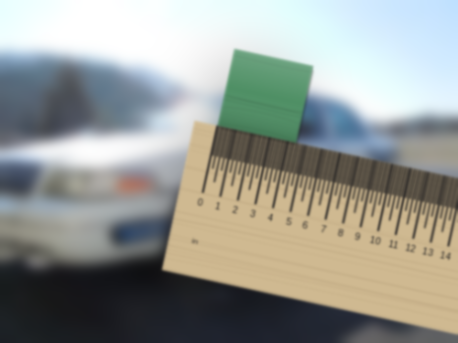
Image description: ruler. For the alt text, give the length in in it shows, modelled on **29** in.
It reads **4.5** in
